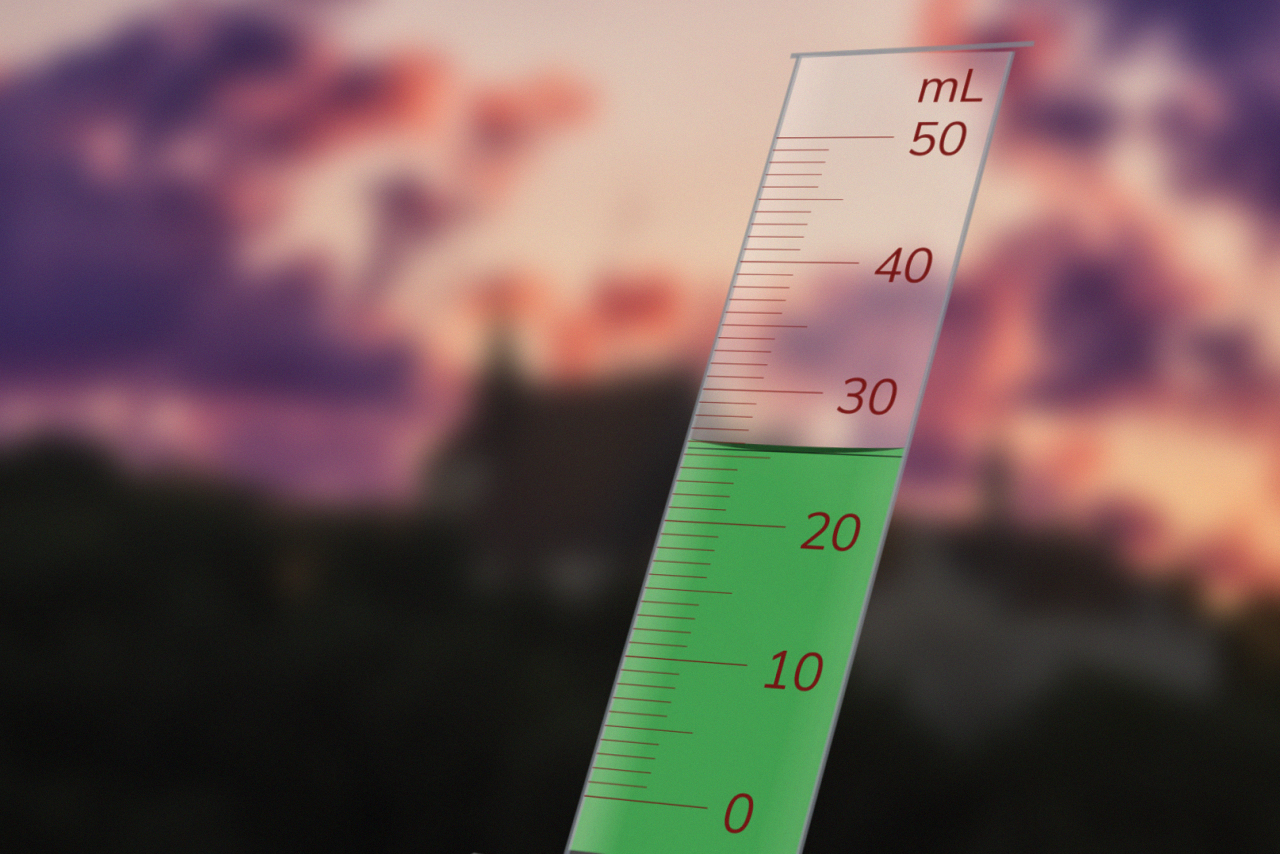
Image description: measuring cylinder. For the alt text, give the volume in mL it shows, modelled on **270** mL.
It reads **25.5** mL
